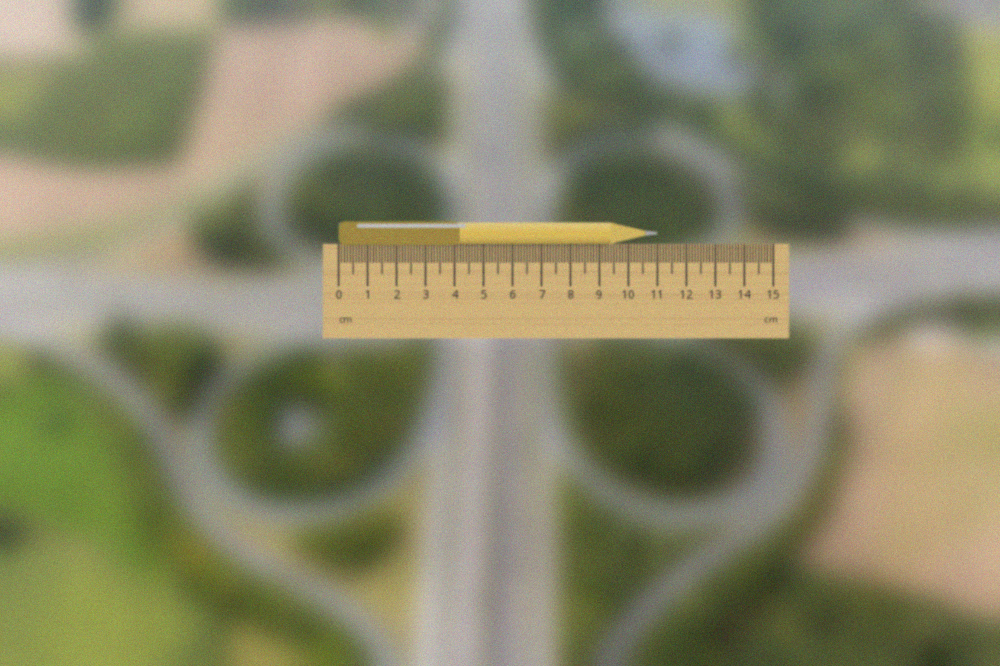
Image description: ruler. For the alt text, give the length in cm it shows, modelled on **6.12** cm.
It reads **11** cm
